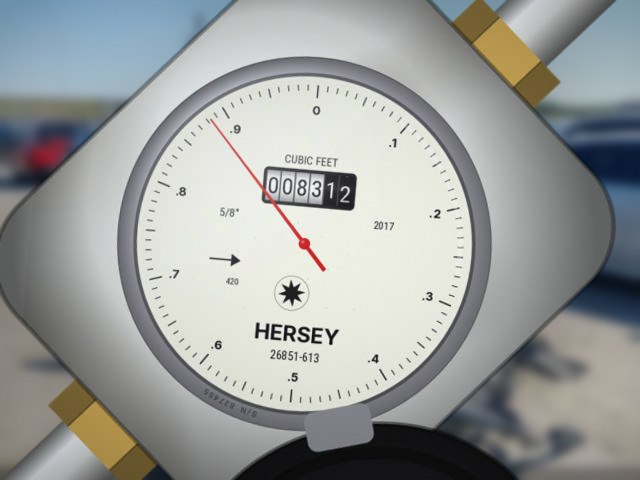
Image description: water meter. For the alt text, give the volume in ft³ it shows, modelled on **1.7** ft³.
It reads **8311.88** ft³
